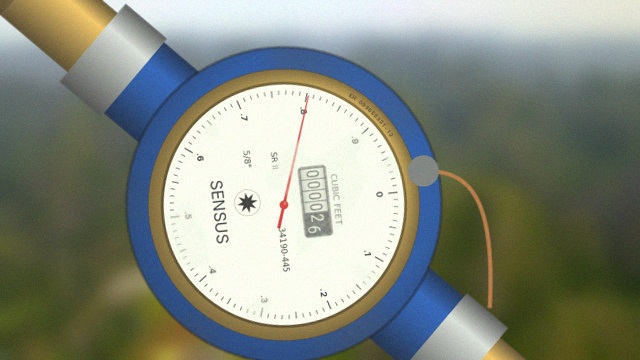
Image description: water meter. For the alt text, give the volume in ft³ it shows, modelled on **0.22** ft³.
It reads **25.80** ft³
